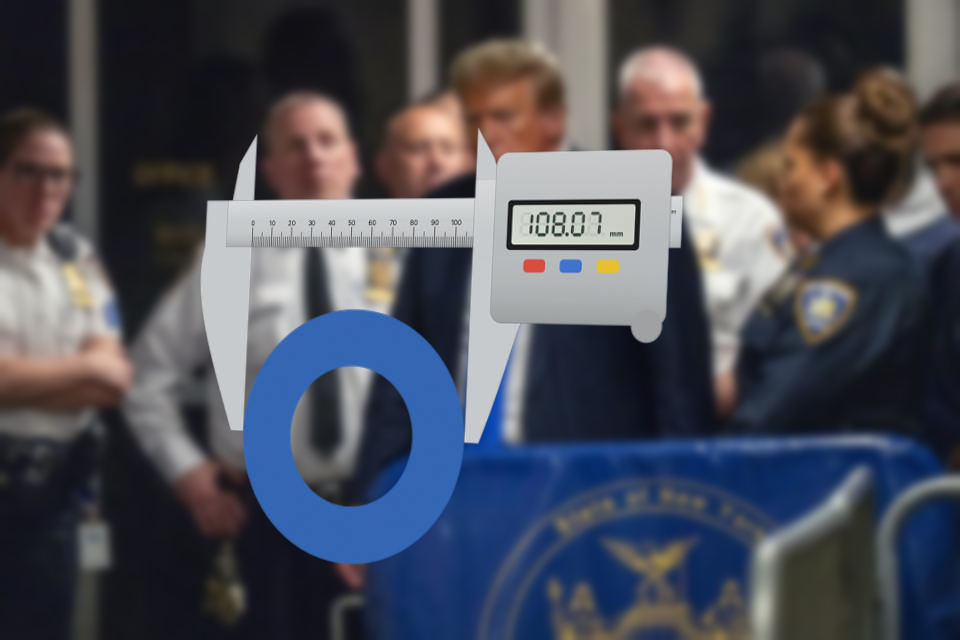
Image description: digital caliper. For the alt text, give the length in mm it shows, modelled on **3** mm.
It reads **108.07** mm
